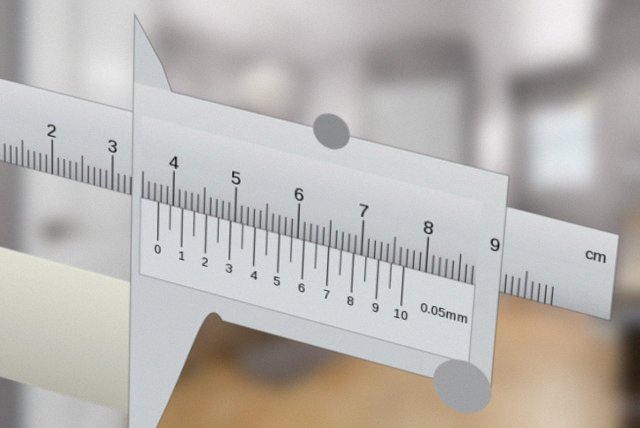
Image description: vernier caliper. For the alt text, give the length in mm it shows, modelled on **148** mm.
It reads **37.6** mm
